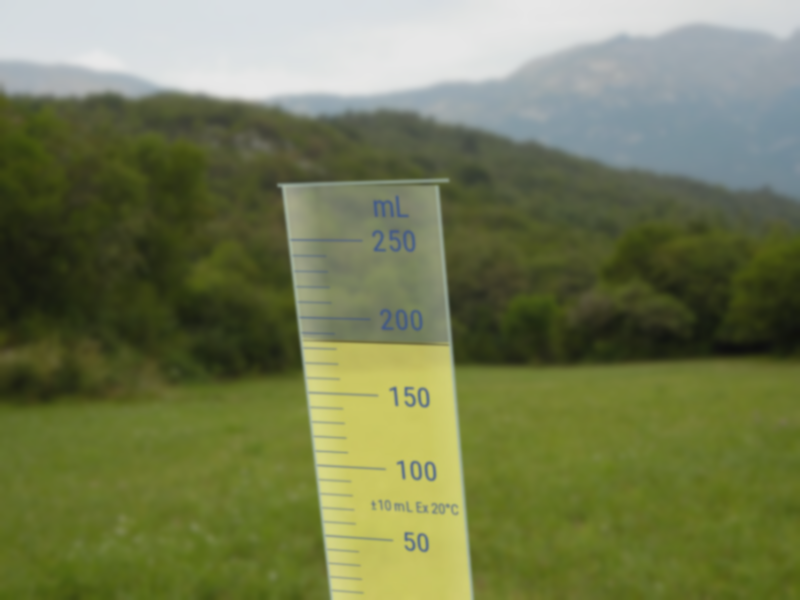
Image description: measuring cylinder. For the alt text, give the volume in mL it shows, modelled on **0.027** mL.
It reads **185** mL
